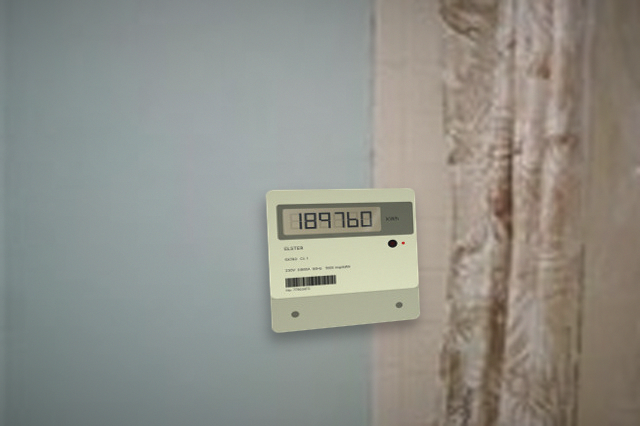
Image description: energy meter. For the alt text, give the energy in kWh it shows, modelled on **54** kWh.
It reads **189760** kWh
